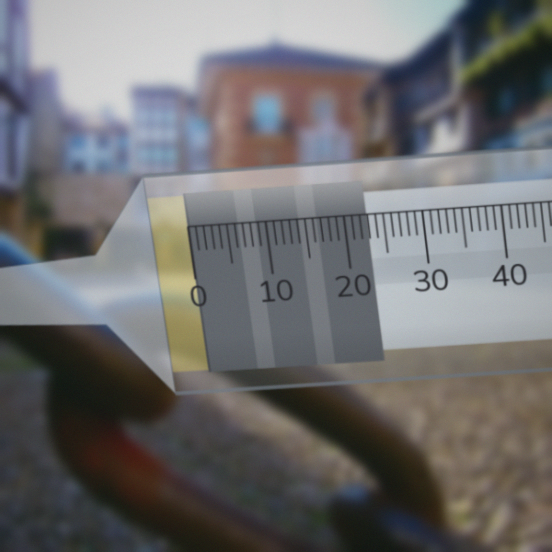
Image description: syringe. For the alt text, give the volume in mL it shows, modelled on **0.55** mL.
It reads **0** mL
